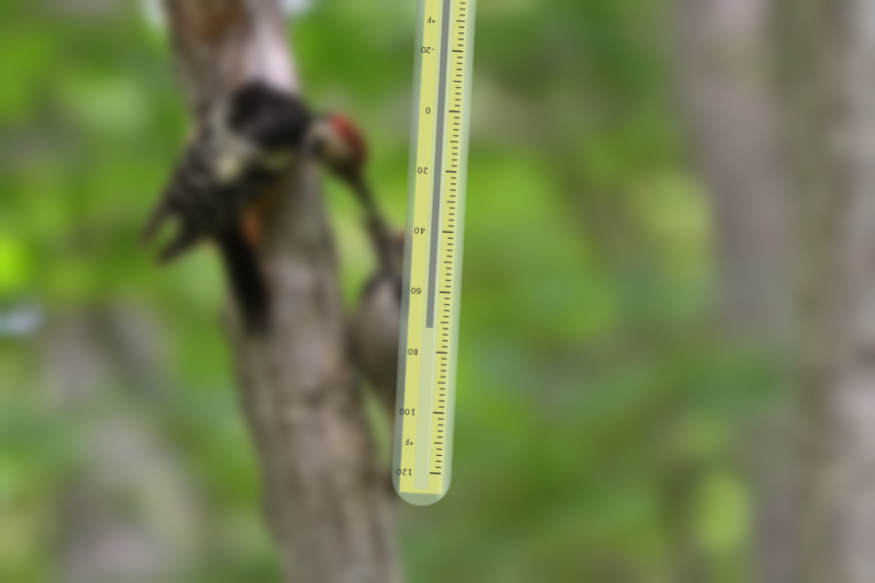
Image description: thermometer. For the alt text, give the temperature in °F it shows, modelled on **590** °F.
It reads **72** °F
